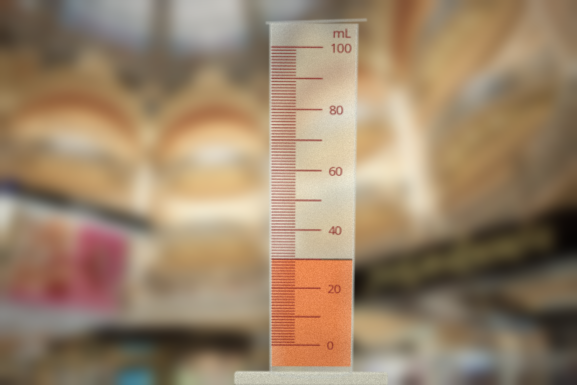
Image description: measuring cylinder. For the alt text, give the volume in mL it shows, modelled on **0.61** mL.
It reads **30** mL
